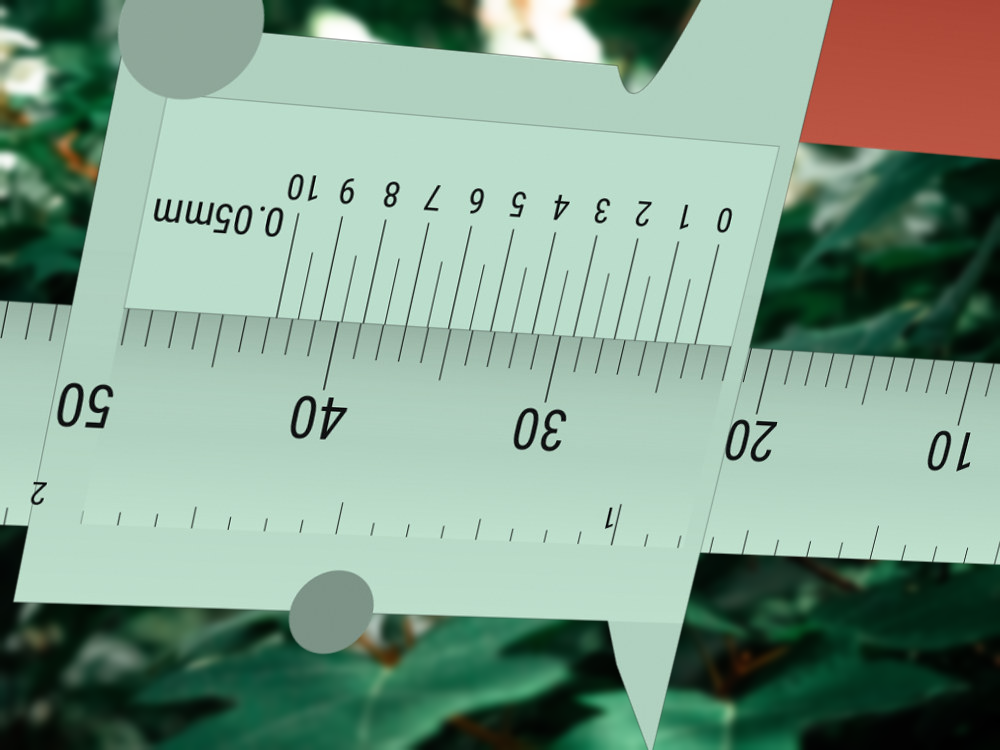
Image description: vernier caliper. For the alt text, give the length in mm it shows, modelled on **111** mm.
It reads **23.7** mm
